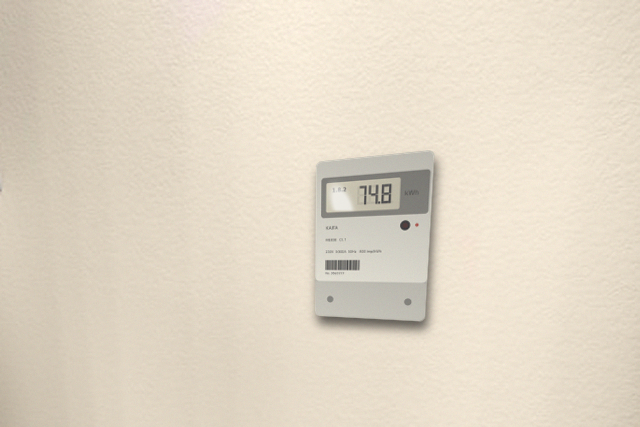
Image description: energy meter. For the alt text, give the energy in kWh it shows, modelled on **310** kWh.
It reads **74.8** kWh
